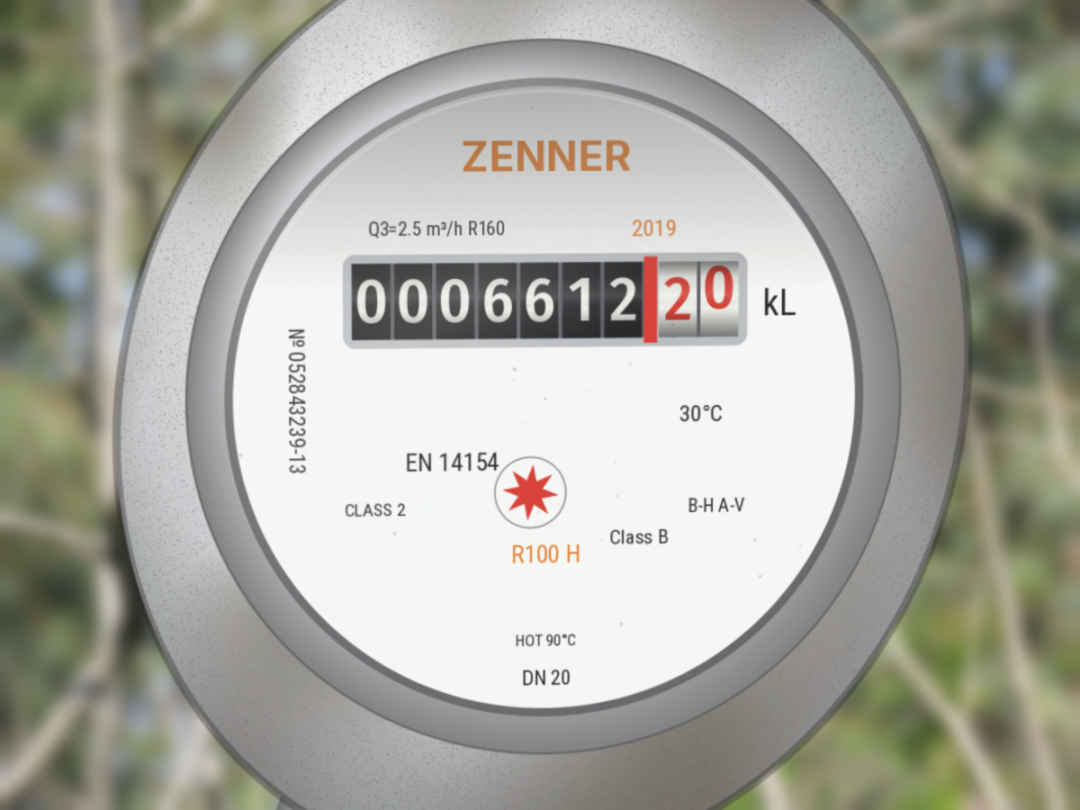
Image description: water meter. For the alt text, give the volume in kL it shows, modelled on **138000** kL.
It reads **6612.20** kL
